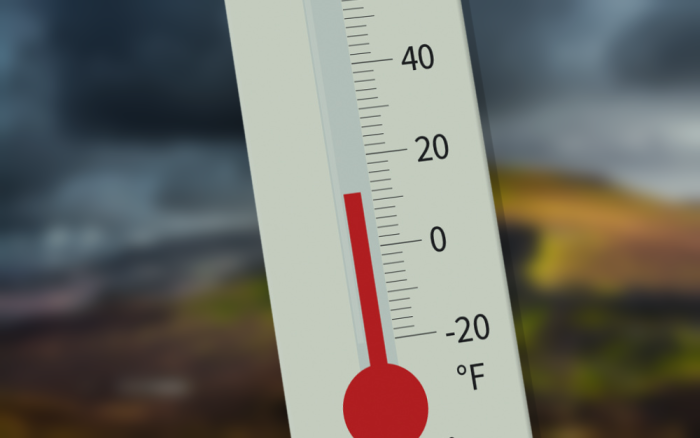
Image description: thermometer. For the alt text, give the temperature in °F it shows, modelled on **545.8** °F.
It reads **12** °F
